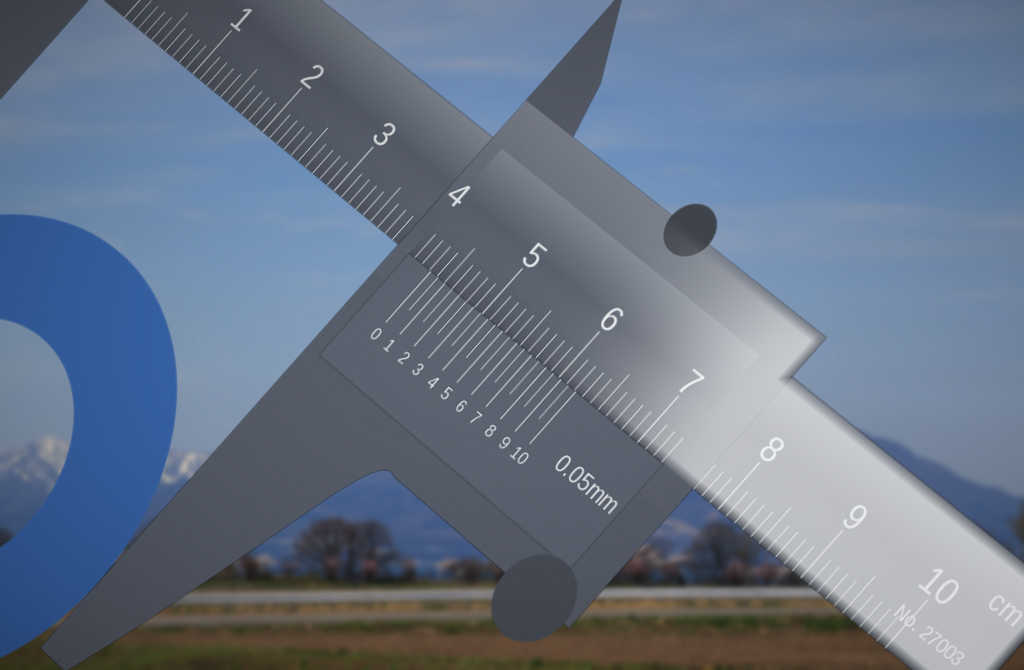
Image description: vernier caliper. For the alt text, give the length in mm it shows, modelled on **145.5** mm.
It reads **43.2** mm
